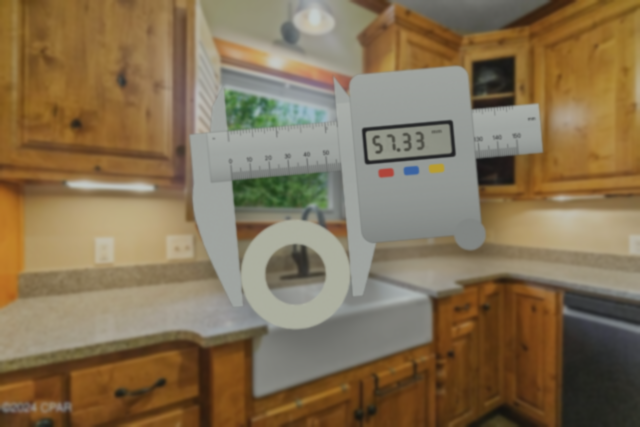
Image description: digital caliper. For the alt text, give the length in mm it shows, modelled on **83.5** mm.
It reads **57.33** mm
